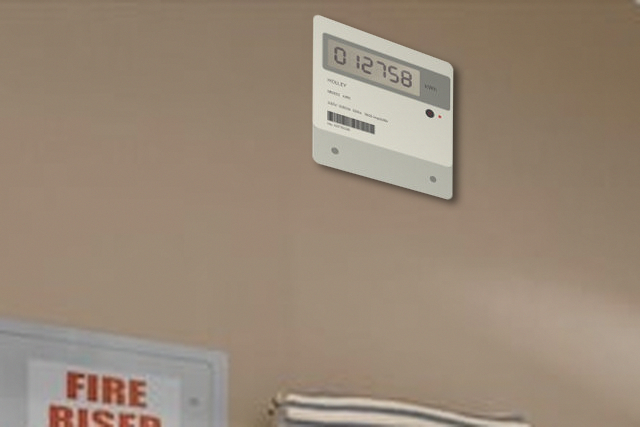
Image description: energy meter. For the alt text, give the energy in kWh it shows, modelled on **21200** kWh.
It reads **12758** kWh
